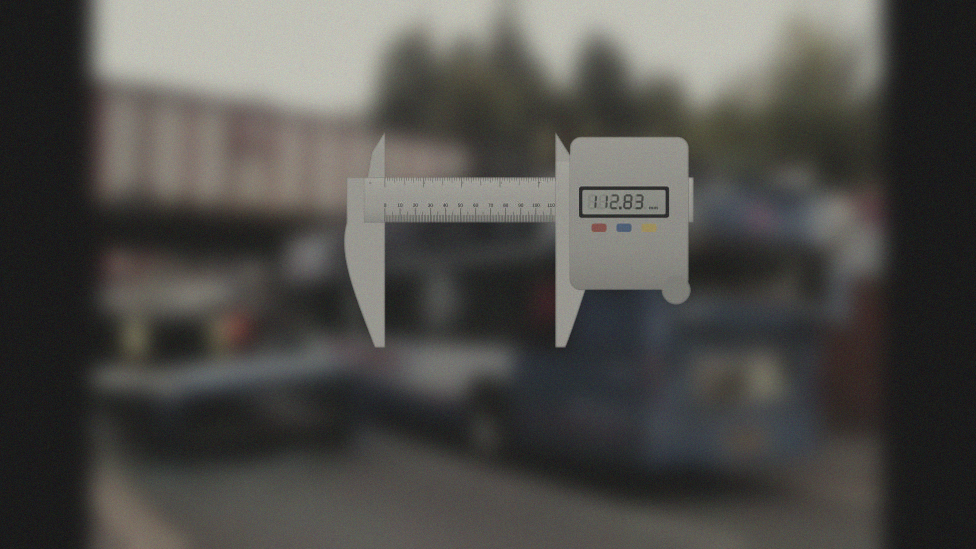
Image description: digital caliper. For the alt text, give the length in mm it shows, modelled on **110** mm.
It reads **112.83** mm
